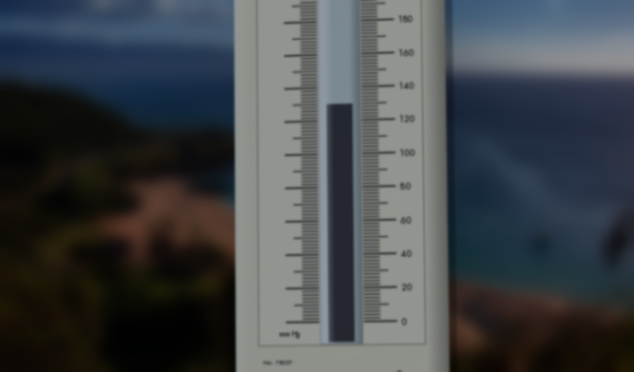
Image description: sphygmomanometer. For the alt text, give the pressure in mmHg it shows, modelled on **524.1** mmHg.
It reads **130** mmHg
